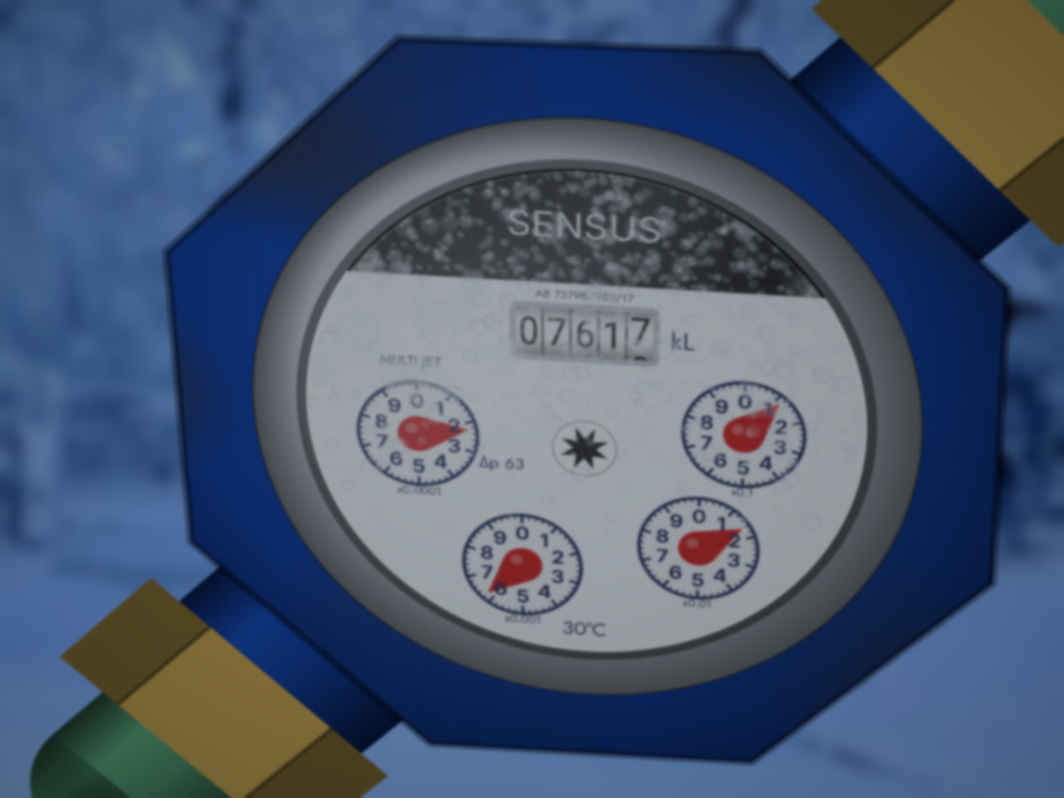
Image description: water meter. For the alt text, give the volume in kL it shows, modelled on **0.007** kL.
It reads **7617.1162** kL
